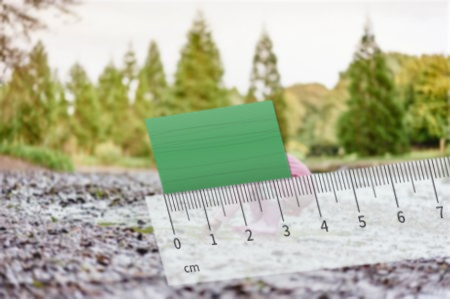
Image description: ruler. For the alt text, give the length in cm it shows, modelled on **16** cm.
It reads **3.5** cm
